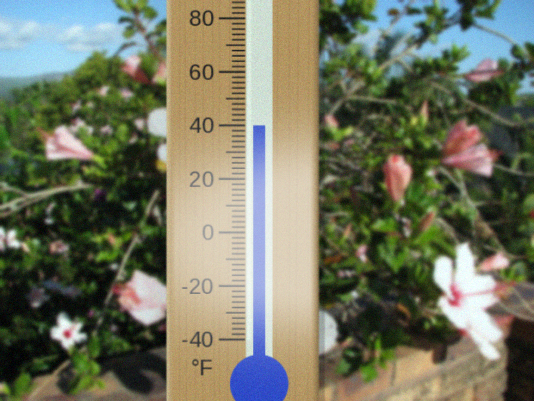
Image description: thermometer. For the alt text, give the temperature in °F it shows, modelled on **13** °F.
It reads **40** °F
